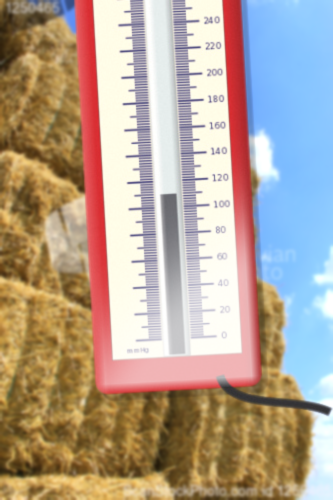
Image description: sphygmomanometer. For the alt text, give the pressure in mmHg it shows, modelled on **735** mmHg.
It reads **110** mmHg
